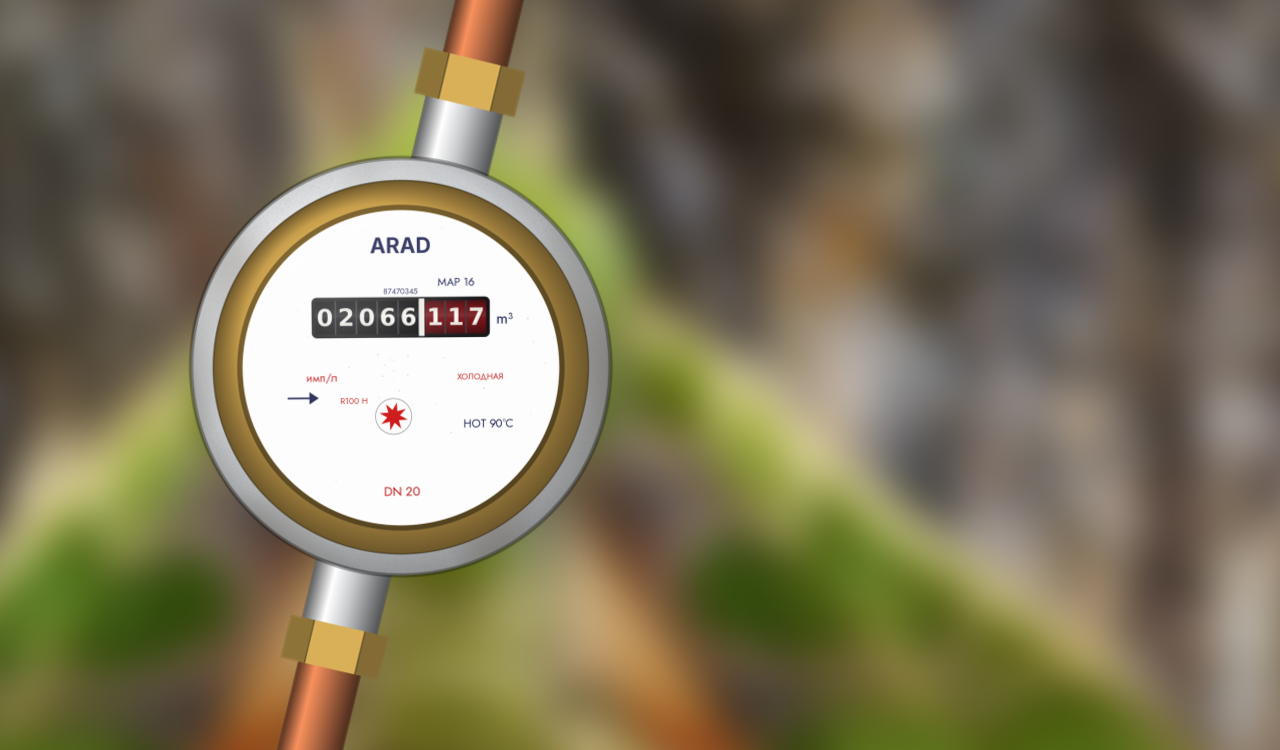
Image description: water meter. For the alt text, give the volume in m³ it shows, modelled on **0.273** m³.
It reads **2066.117** m³
